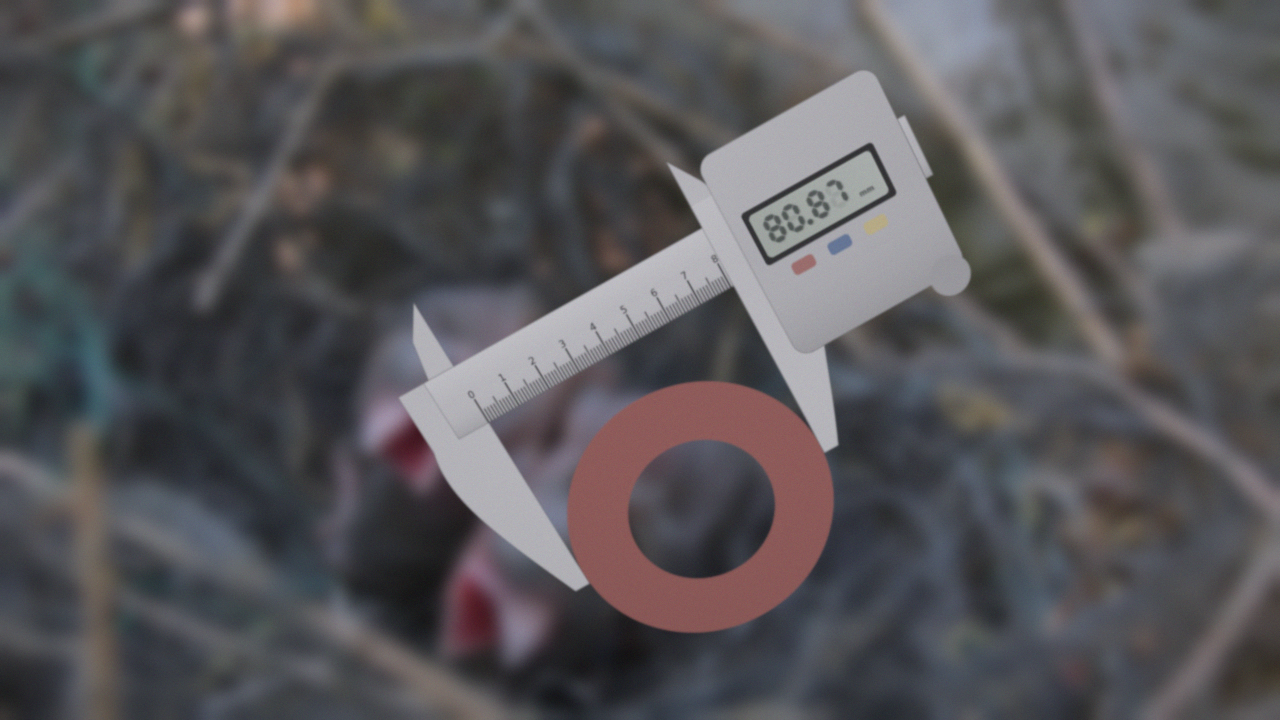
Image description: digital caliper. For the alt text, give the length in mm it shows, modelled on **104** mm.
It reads **80.87** mm
